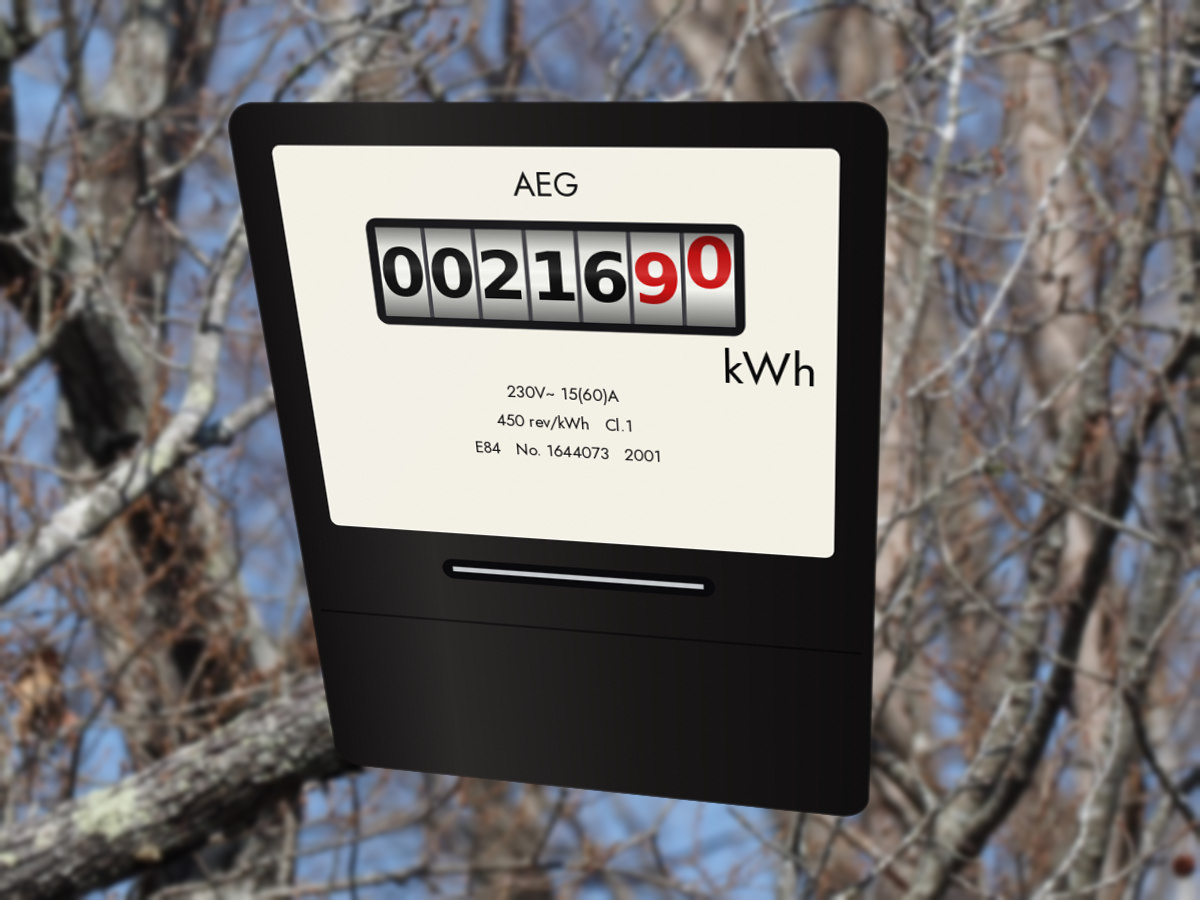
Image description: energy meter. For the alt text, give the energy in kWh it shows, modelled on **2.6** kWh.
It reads **216.90** kWh
